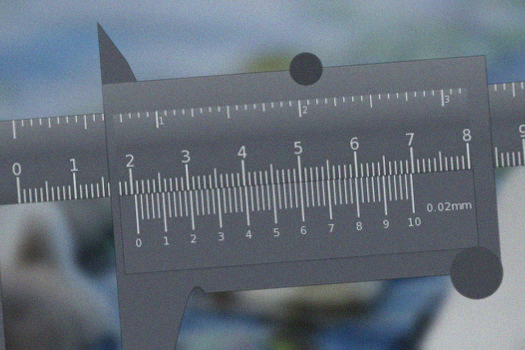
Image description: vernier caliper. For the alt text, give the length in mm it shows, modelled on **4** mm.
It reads **20.6** mm
